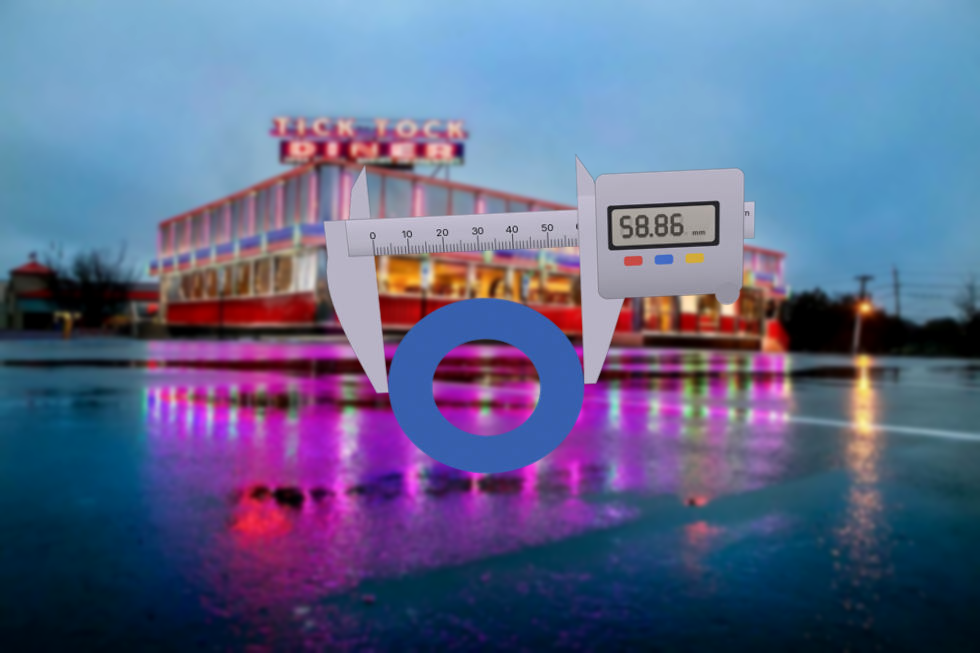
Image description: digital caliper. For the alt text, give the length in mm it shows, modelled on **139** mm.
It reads **58.86** mm
